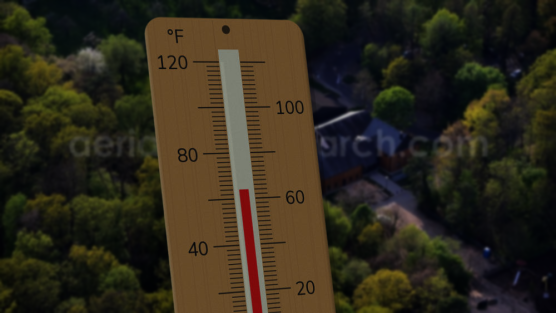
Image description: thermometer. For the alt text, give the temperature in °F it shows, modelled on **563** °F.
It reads **64** °F
